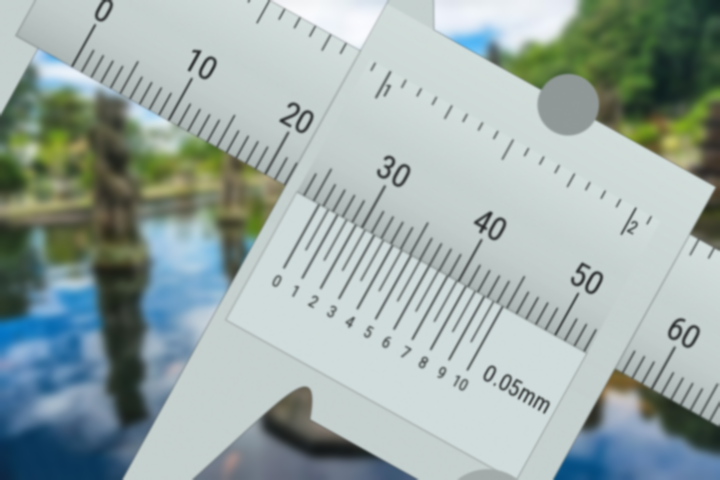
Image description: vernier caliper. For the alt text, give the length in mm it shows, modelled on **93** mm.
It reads **25.6** mm
